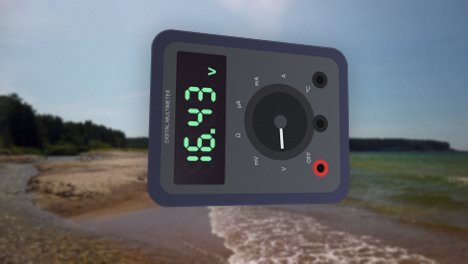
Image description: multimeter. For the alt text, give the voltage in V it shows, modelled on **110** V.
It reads **16.43** V
